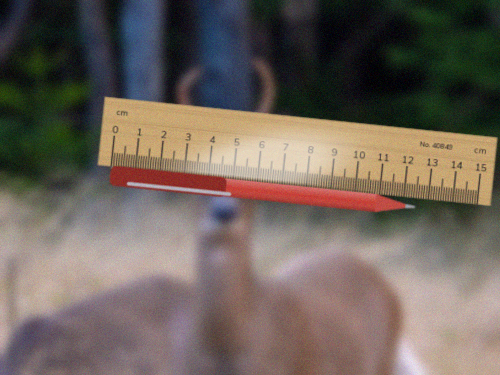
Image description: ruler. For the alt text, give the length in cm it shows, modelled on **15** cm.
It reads **12.5** cm
